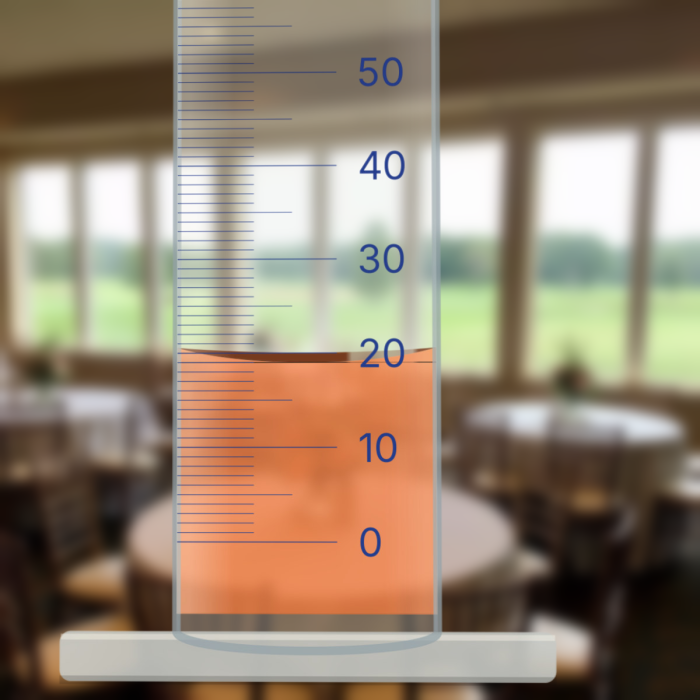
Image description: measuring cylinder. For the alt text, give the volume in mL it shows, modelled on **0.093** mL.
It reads **19** mL
